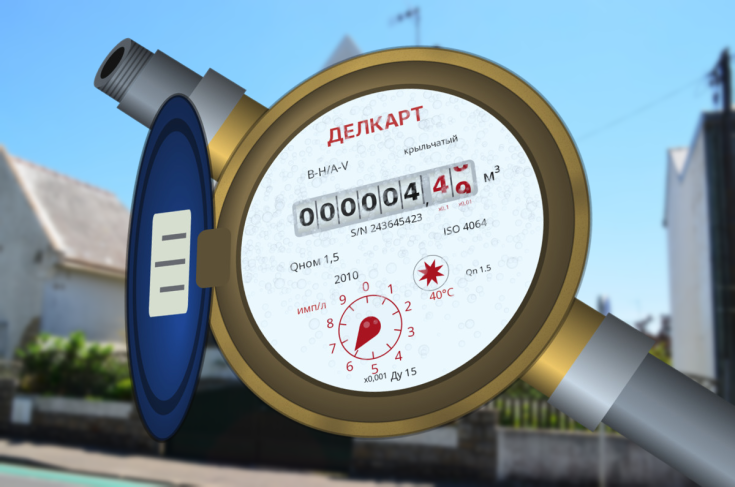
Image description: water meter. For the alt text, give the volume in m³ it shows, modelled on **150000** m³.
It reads **4.486** m³
